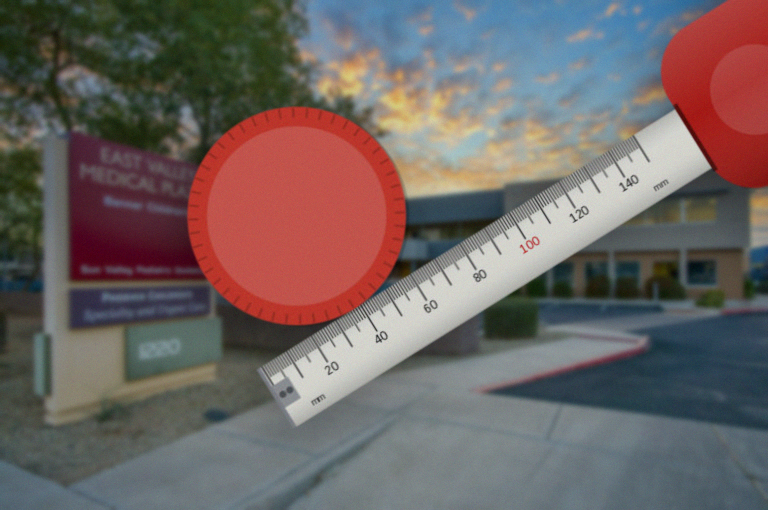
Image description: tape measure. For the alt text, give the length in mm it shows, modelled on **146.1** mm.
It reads **75** mm
